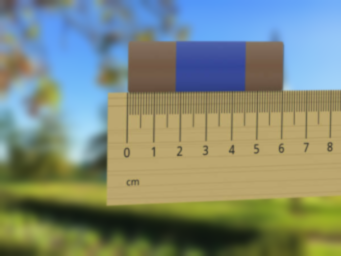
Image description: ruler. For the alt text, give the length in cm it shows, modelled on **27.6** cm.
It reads **6** cm
